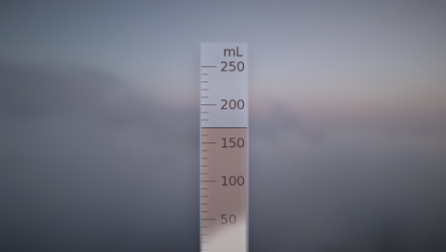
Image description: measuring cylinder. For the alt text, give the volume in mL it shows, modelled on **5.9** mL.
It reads **170** mL
